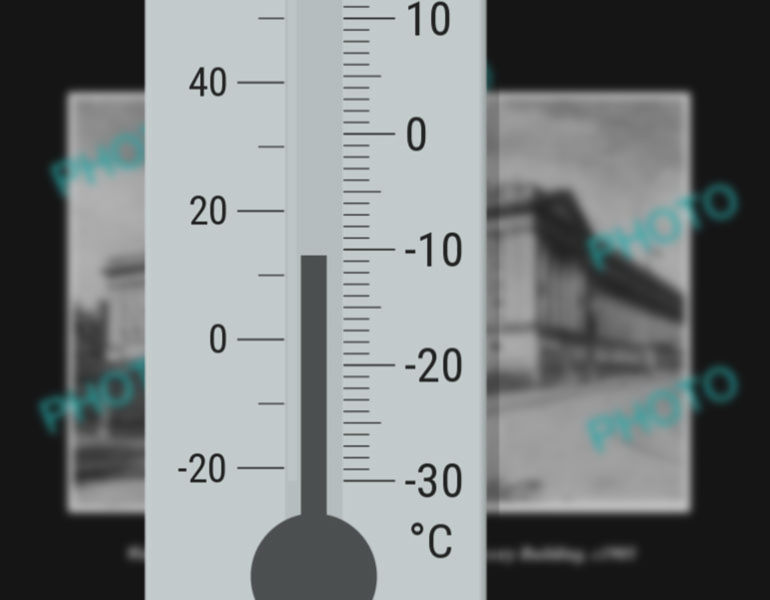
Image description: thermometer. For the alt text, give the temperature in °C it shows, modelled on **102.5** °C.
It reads **-10.5** °C
